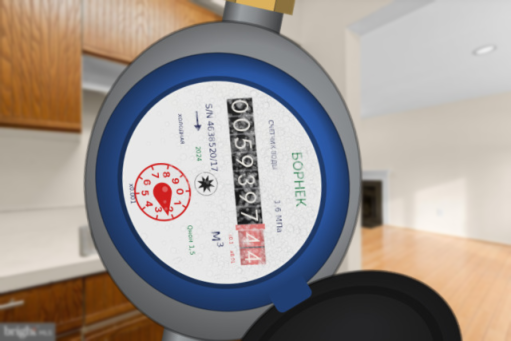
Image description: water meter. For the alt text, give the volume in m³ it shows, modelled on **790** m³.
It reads **59397.442** m³
